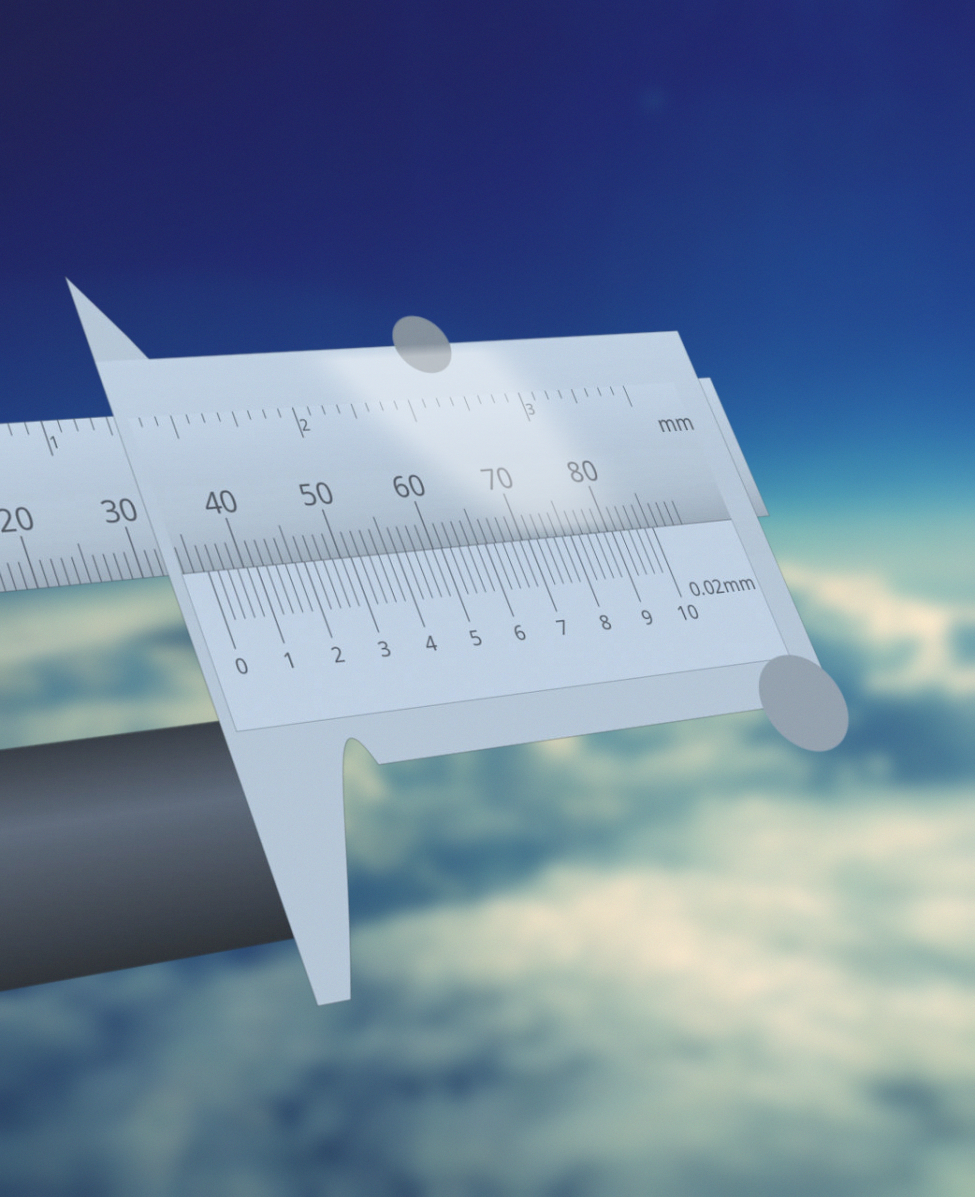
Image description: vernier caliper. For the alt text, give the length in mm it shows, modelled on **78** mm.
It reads **36.4** mm
